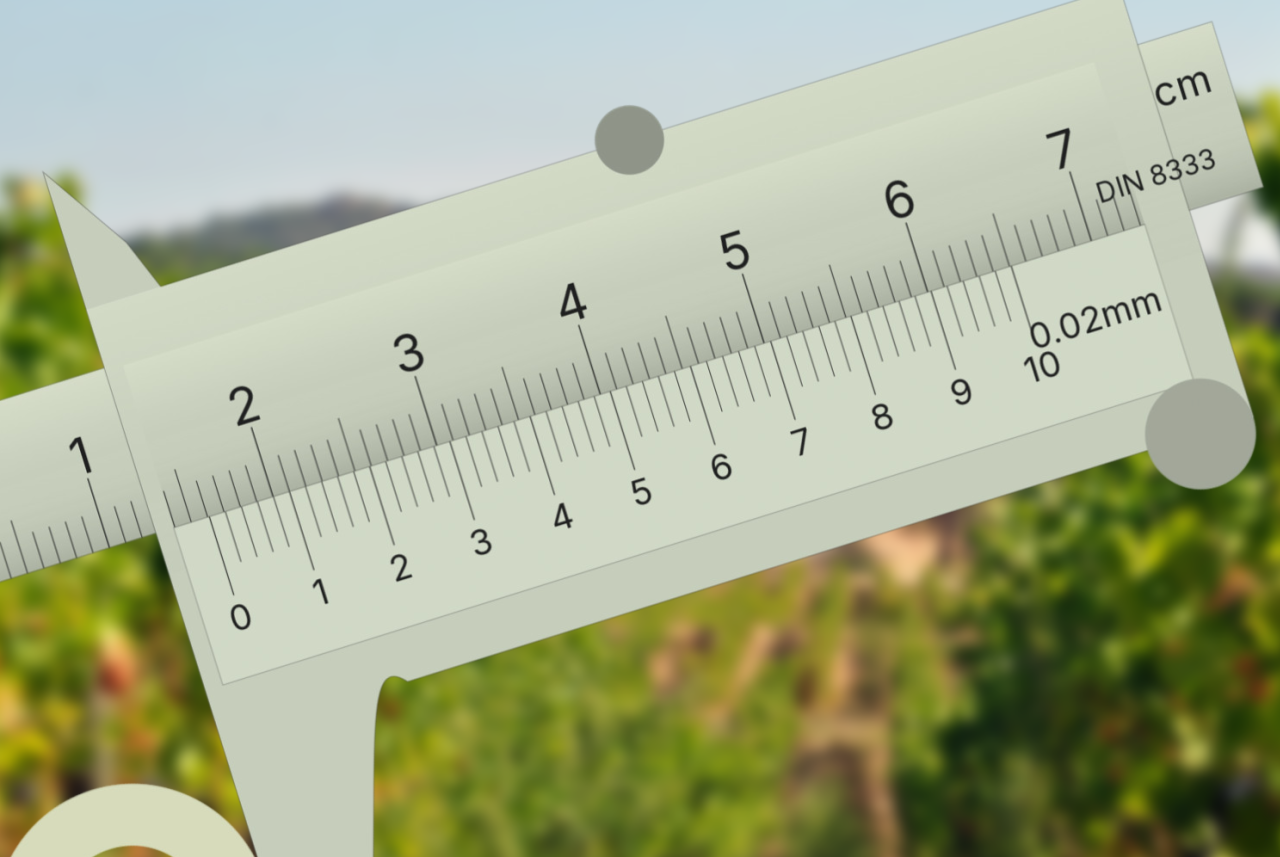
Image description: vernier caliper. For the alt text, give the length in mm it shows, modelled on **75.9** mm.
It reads **16.1** mm
